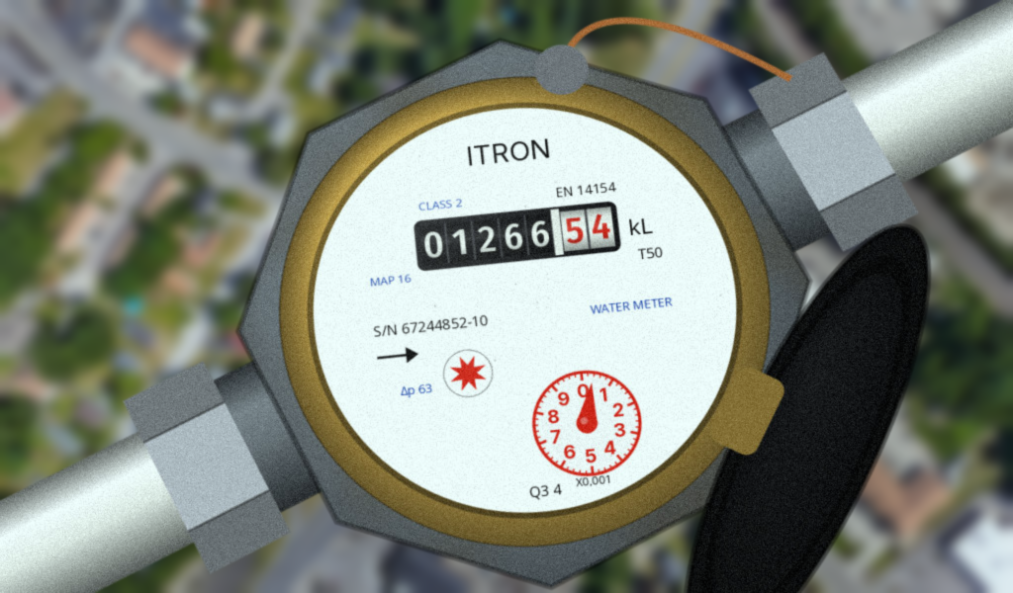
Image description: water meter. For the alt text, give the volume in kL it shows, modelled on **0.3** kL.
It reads **1266.540** kL
